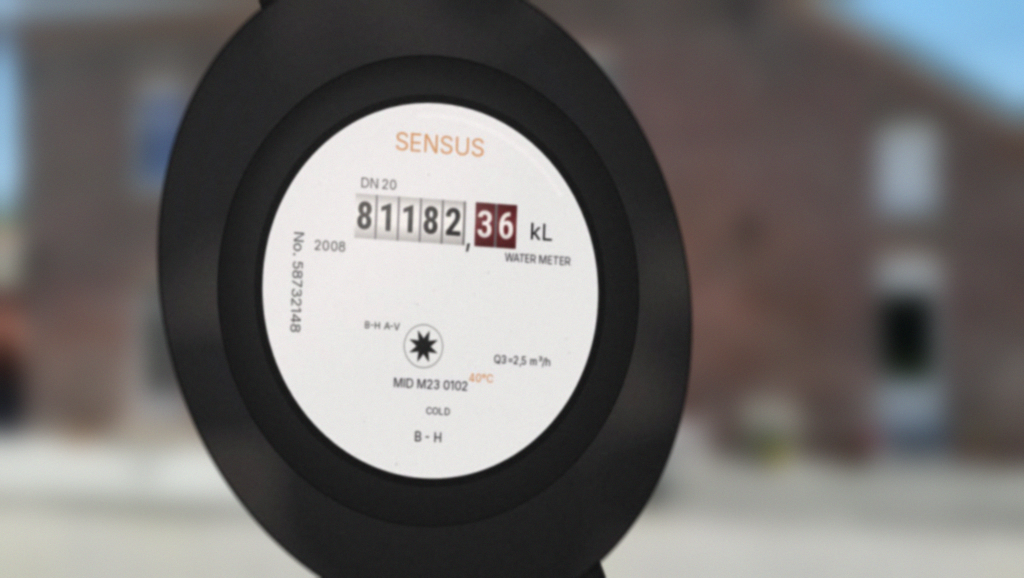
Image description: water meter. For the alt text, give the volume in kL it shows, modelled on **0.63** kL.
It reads **81182.36** kL
